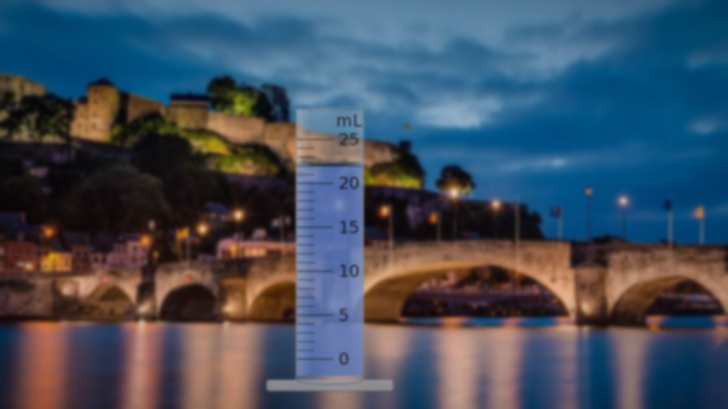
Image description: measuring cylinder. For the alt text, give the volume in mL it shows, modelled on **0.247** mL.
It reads **22** mL
